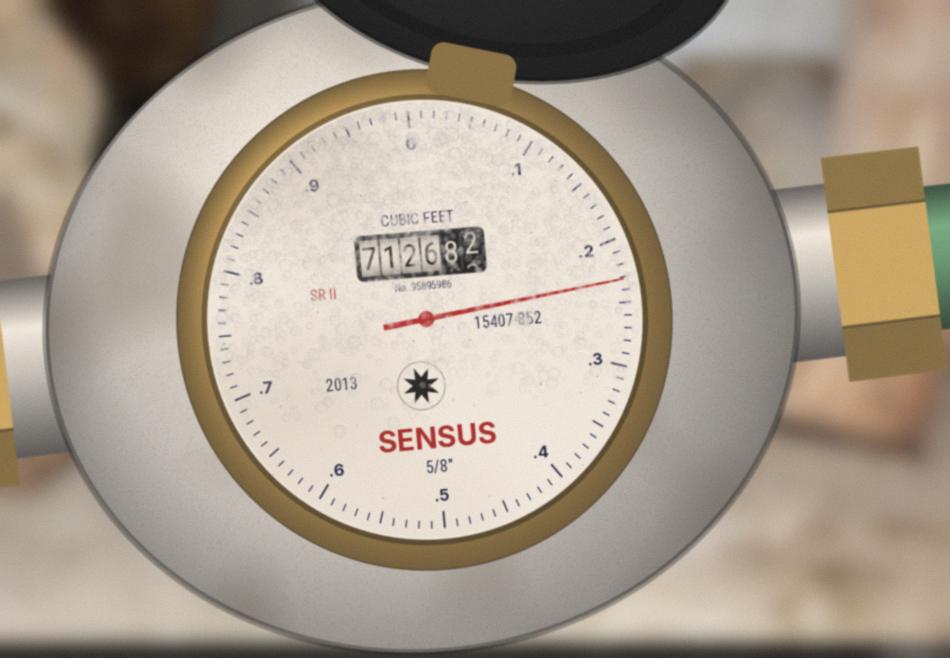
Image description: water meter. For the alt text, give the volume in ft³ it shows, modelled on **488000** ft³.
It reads **712682.23** ft³
